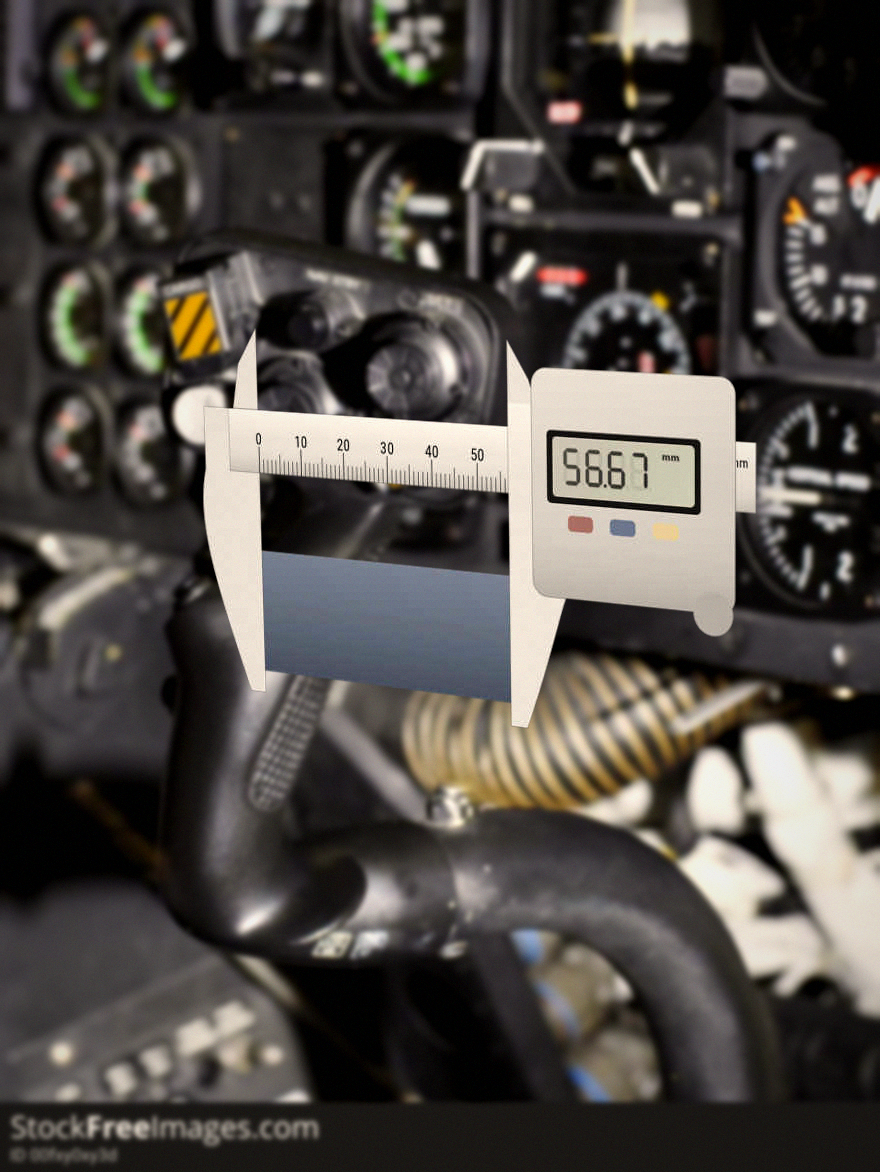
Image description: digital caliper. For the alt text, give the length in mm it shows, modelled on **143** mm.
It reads **56.67** mm
